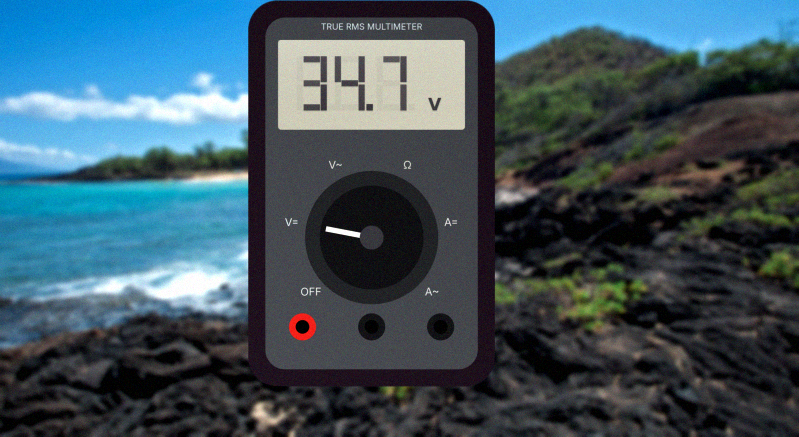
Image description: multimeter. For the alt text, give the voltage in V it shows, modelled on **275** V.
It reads **34.7** V
